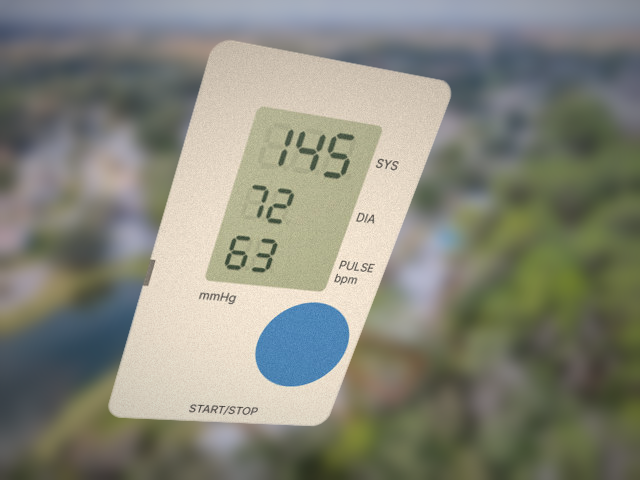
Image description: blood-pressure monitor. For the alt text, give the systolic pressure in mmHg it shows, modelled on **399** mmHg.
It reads **145** mmHg
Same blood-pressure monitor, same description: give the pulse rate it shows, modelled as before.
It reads **63** bpm
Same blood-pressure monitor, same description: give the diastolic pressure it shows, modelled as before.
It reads **72** mmHg
